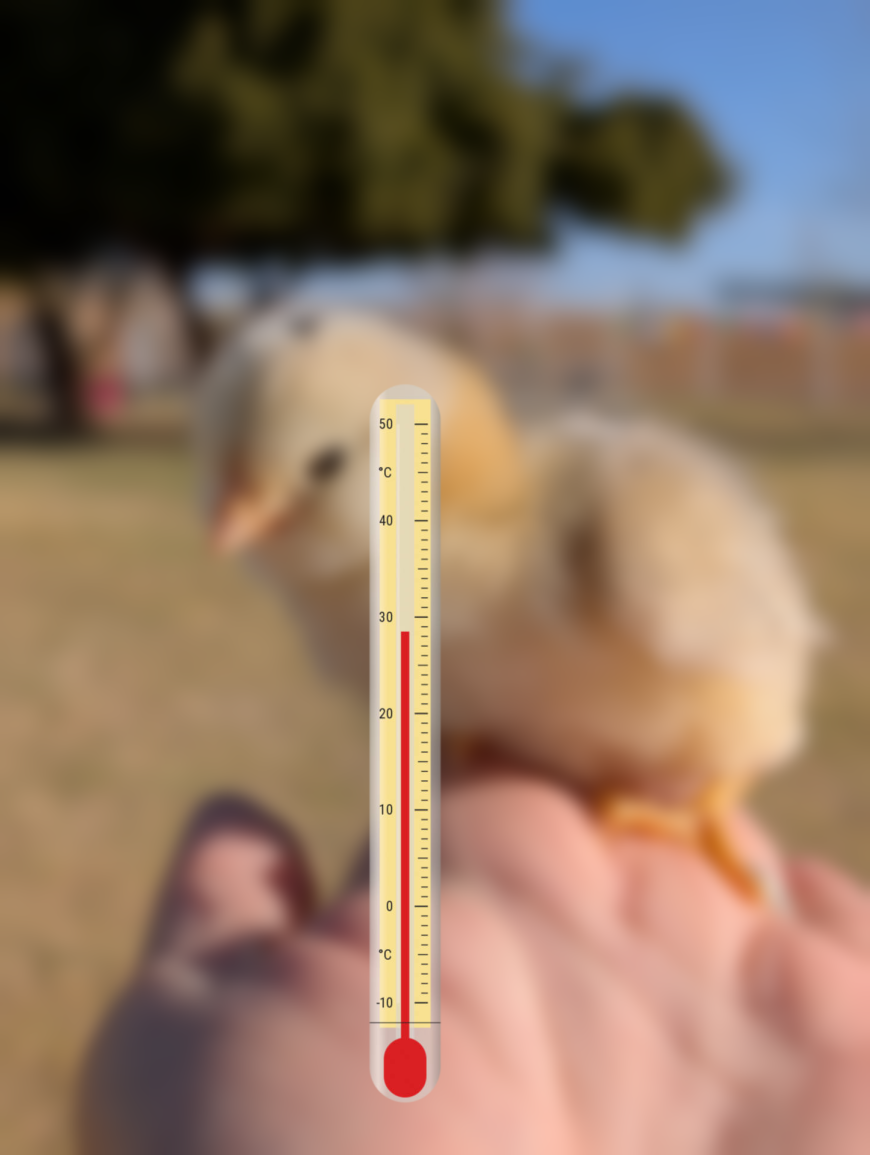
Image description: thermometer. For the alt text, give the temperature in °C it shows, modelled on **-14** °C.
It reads **28.5** °C
